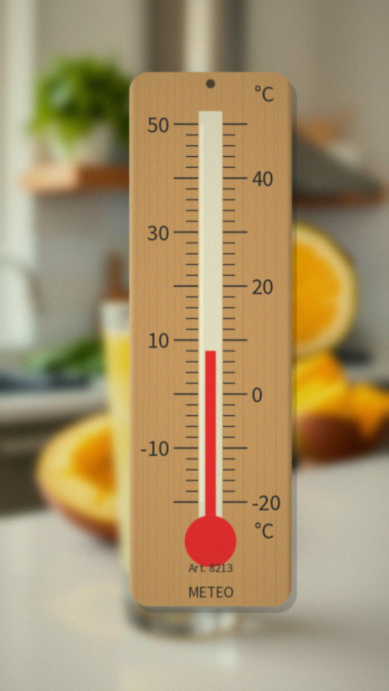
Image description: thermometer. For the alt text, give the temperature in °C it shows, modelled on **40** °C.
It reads **8** °C
